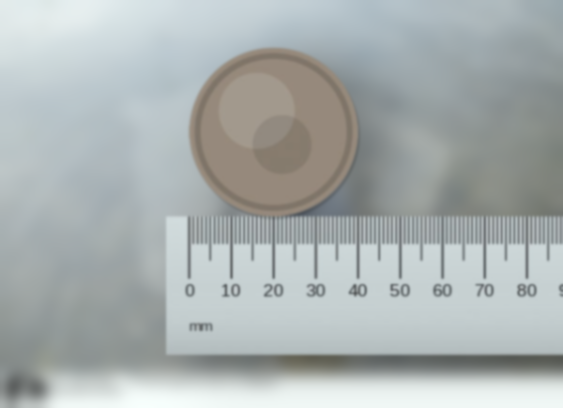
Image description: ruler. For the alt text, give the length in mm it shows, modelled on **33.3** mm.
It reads **40** mm
